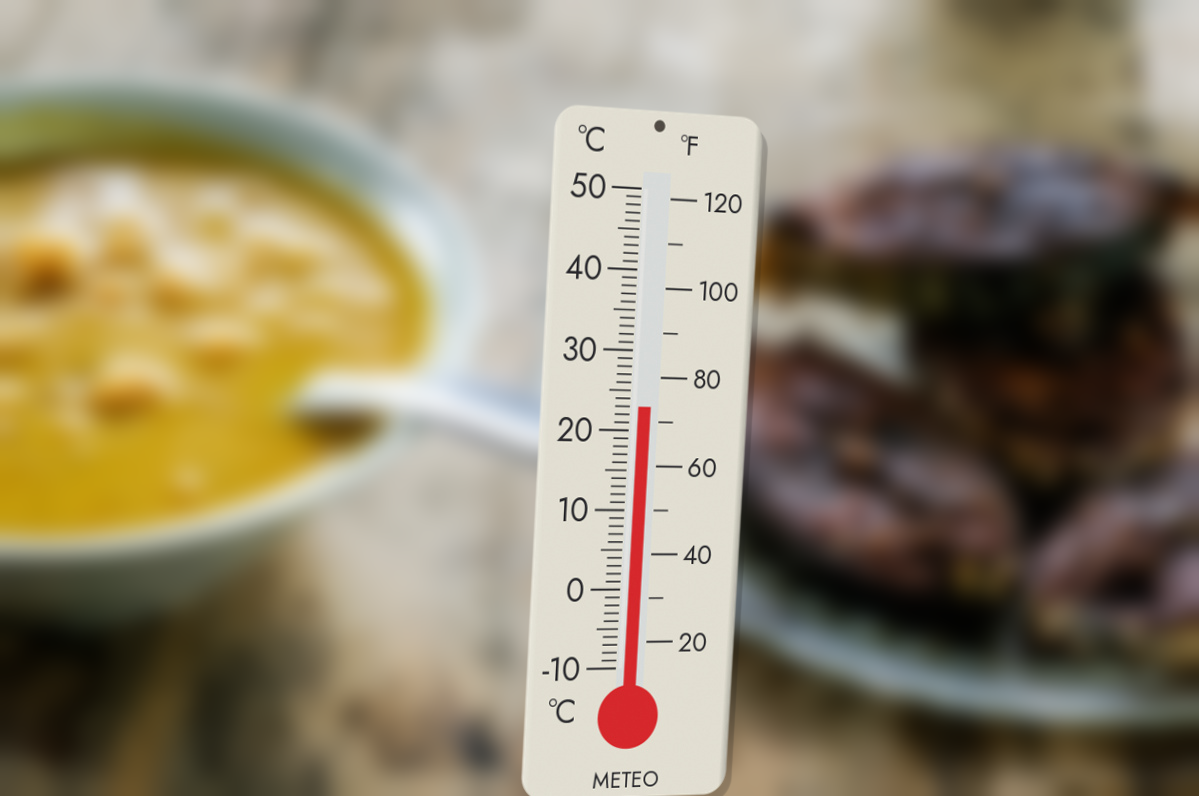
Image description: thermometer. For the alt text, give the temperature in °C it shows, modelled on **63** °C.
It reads **23** °C
